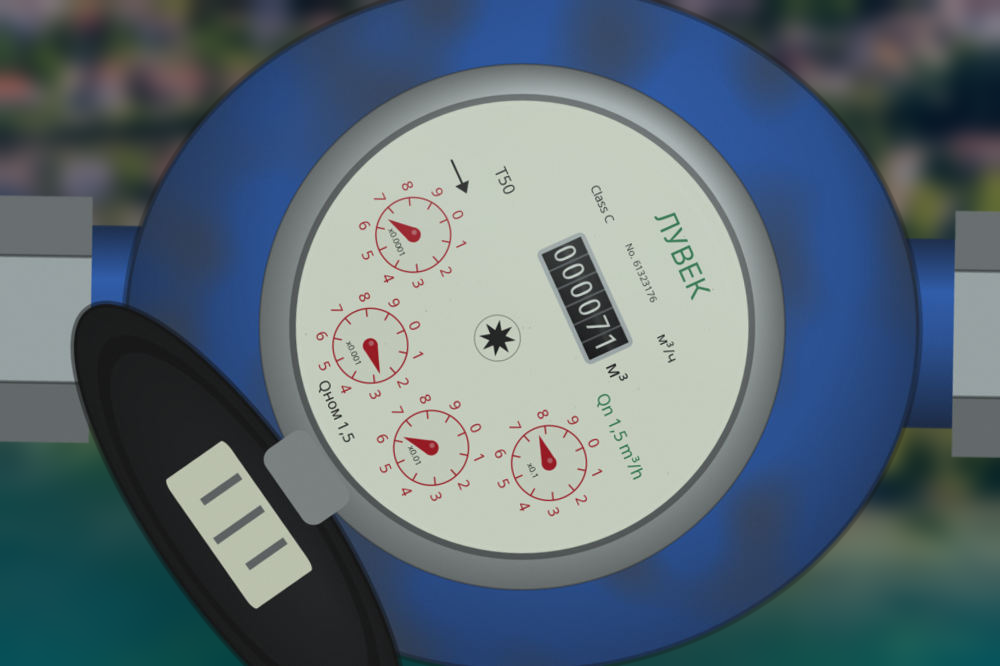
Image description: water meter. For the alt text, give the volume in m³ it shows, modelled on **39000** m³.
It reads **71.7626** m³
